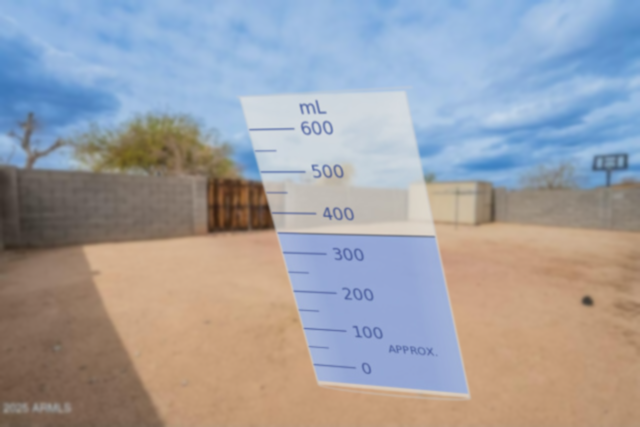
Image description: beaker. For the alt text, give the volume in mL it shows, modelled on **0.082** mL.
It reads **350** mL
